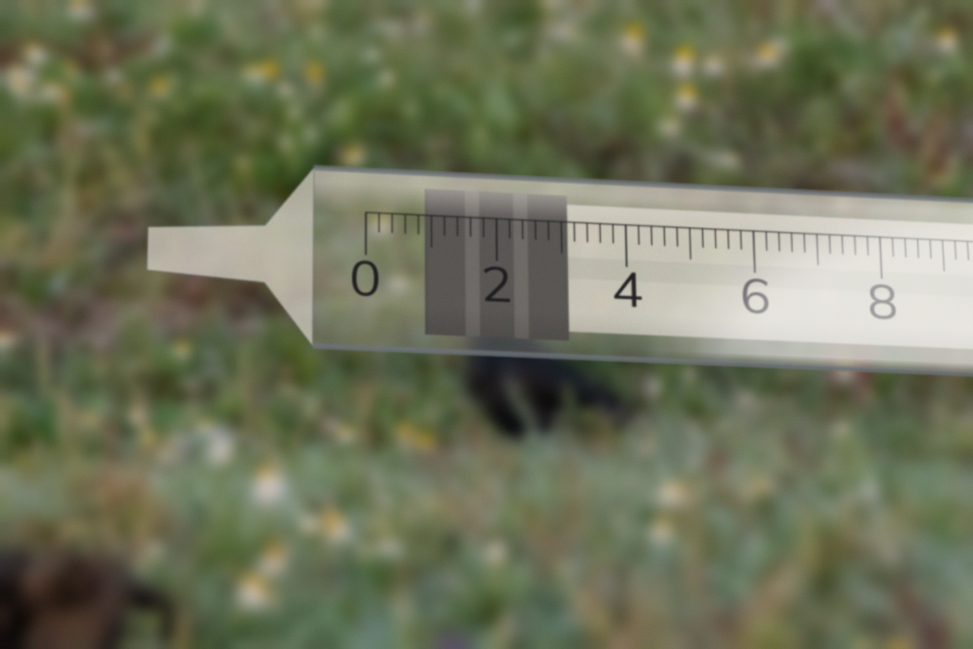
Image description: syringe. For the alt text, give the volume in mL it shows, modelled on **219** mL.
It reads **0.9** mL
